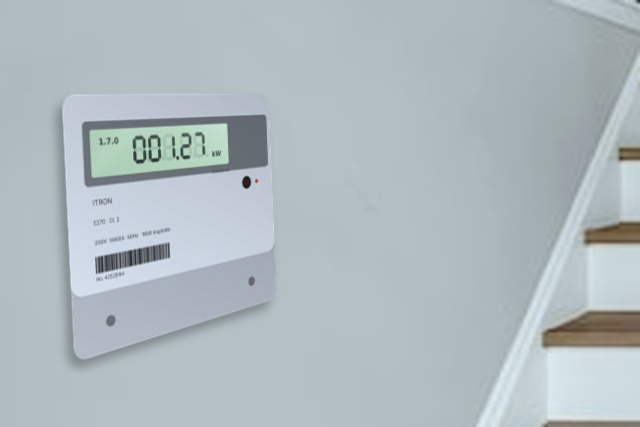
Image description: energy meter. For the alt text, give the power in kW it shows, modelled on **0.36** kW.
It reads **1.27** kW
